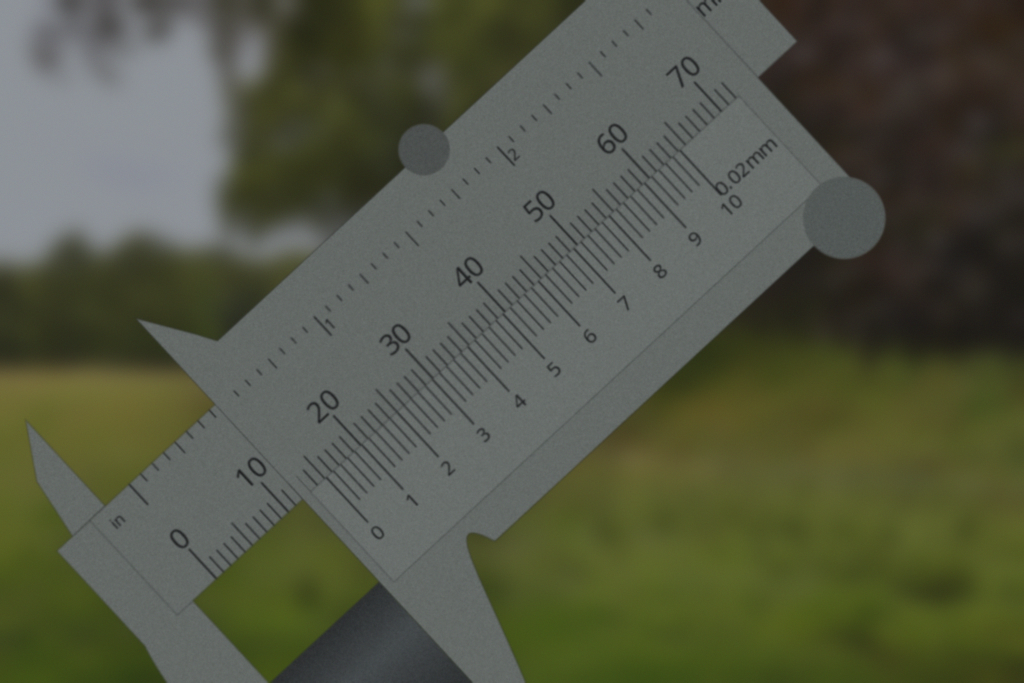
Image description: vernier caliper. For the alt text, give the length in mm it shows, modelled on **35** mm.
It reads **15.2** mm
